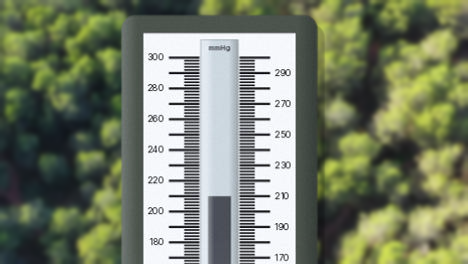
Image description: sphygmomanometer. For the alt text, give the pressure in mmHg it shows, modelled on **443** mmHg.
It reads **210** mmHg
